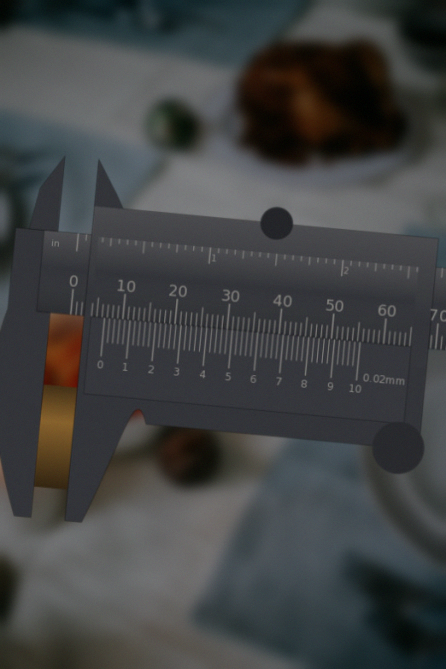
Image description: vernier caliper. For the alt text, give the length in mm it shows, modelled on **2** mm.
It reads **6.5** mm
